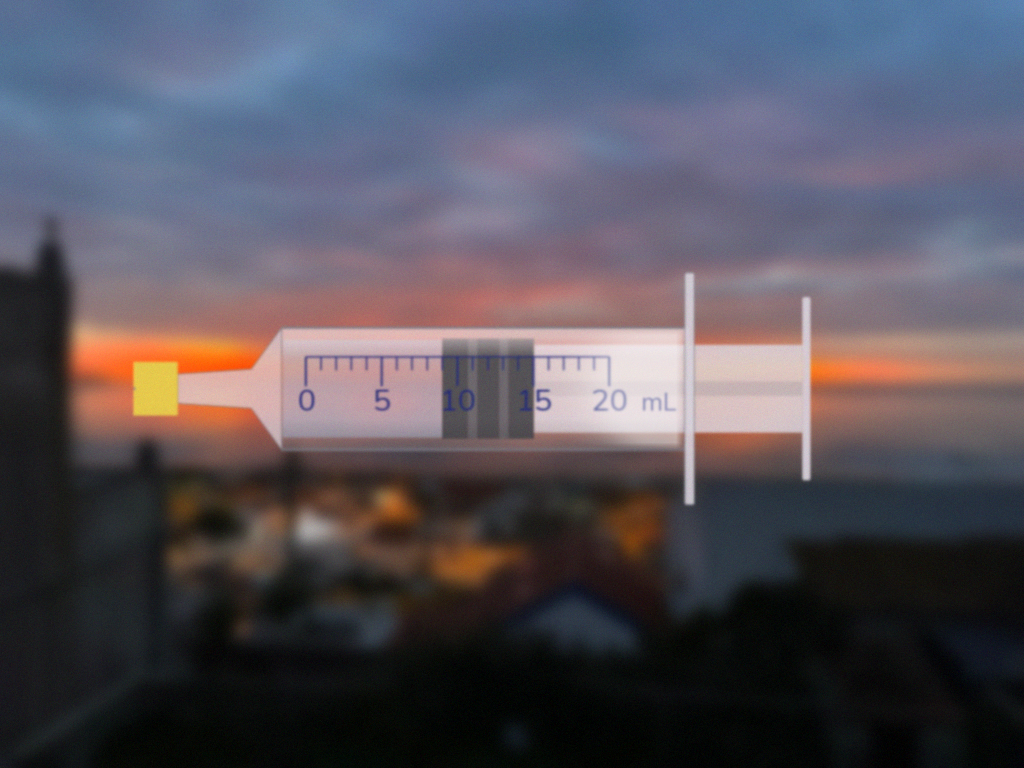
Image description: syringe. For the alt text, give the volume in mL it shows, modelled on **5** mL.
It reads **9** mL
